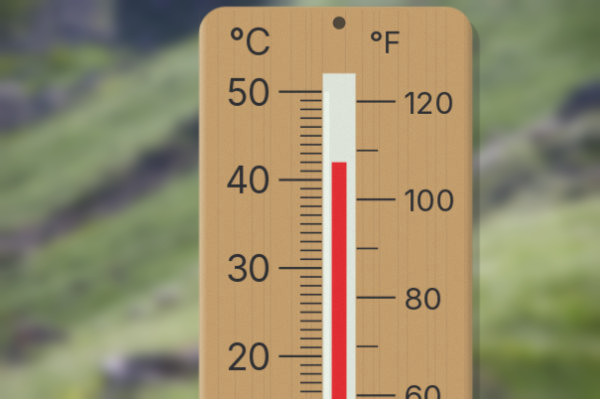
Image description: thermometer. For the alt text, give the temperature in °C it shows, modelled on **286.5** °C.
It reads **42** °C
